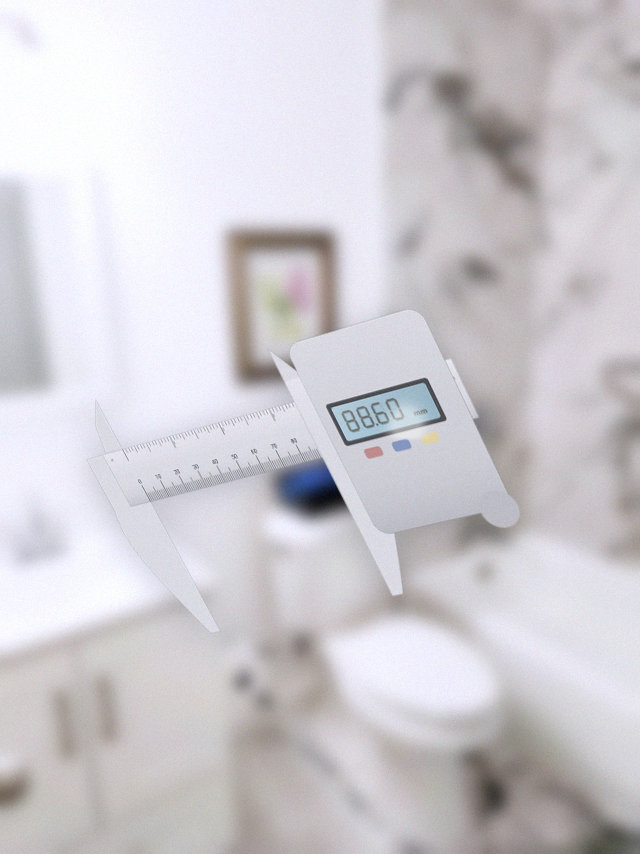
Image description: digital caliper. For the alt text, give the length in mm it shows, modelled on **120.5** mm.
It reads **88.60** mm
